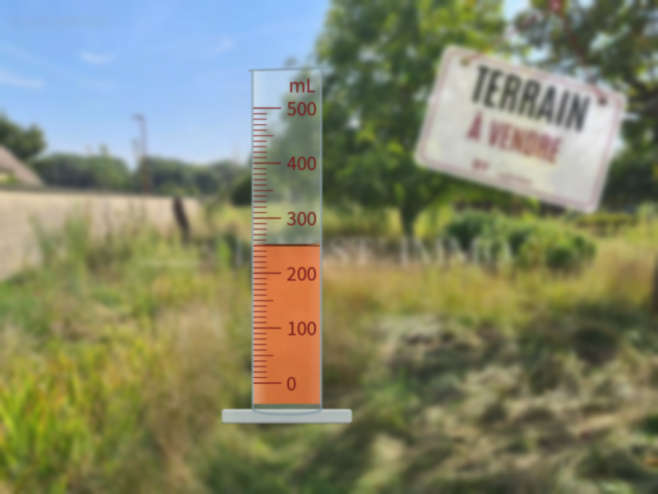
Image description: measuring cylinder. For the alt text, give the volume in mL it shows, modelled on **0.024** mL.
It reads **250** mL
